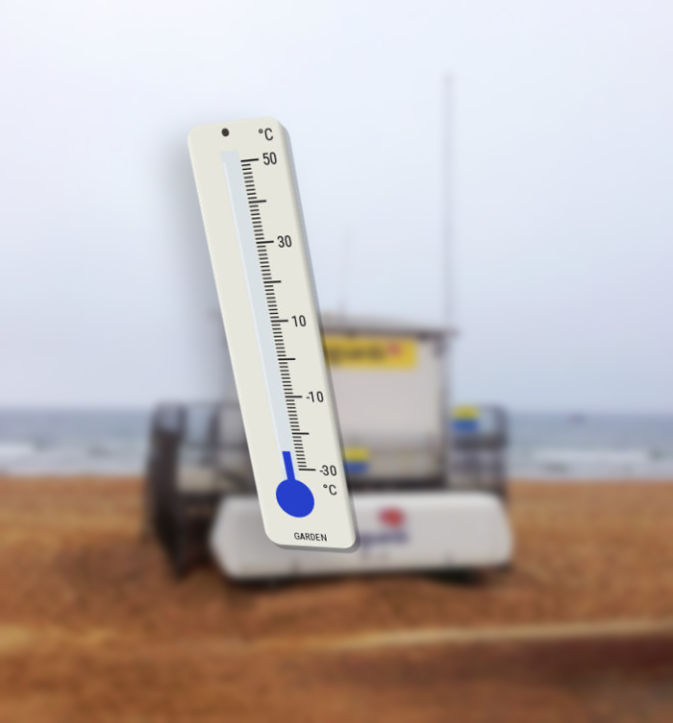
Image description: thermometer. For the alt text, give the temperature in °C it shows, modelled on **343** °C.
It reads **-25** °C
